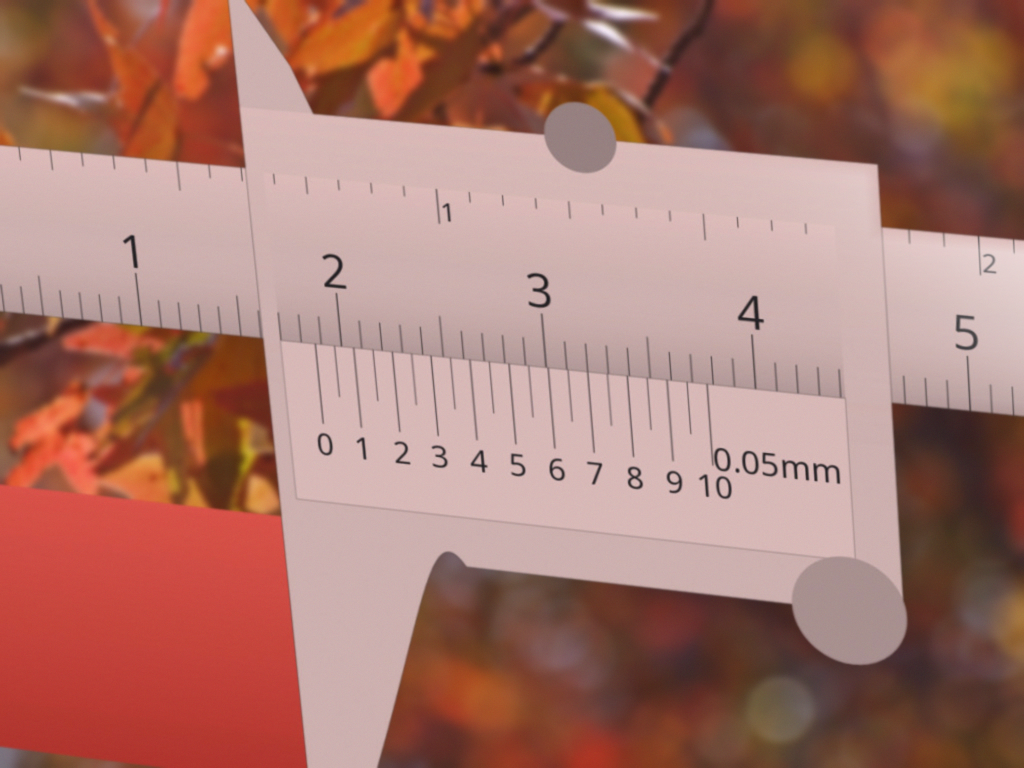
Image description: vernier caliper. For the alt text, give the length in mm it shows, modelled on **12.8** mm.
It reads **18.7** mm
